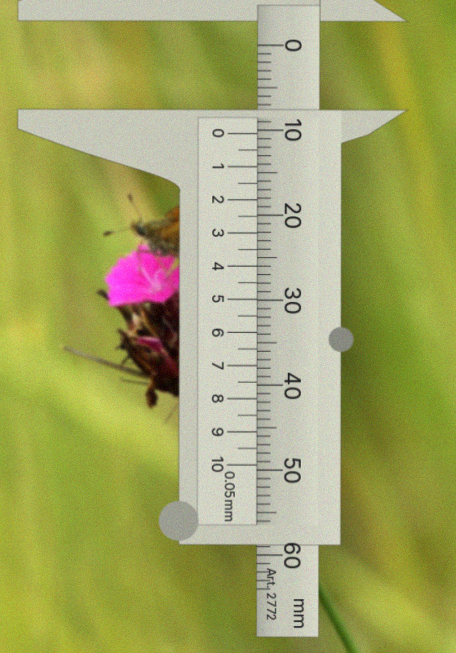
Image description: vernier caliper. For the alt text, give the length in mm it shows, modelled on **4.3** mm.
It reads **10.4** mm
